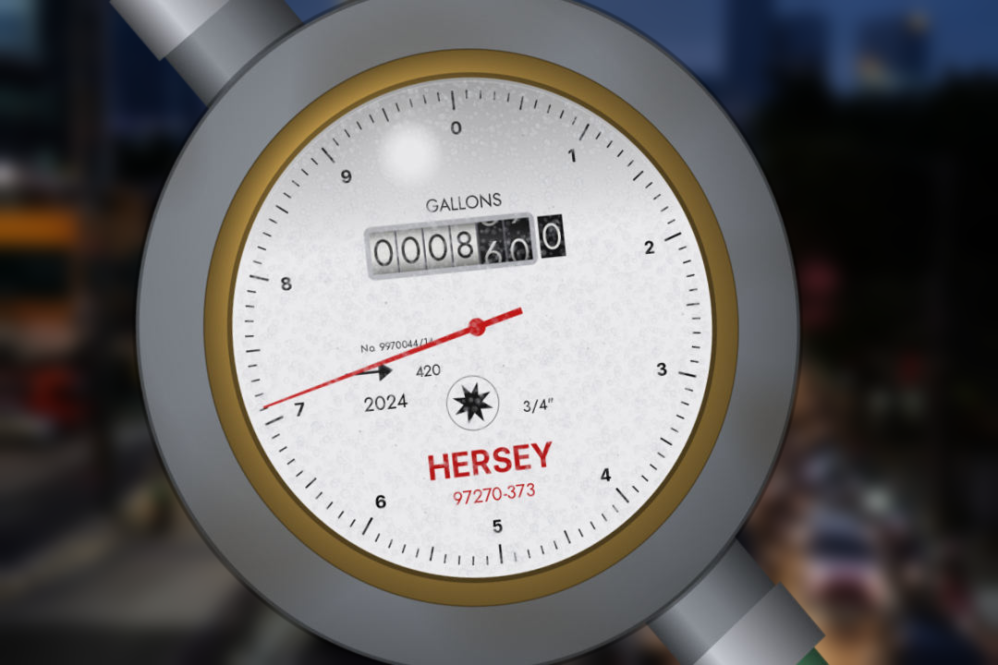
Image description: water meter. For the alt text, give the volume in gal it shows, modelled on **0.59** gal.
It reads **8597.1** gal
